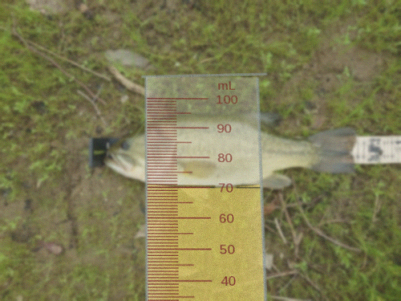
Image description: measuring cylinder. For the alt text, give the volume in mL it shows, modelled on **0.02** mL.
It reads **70** mL
